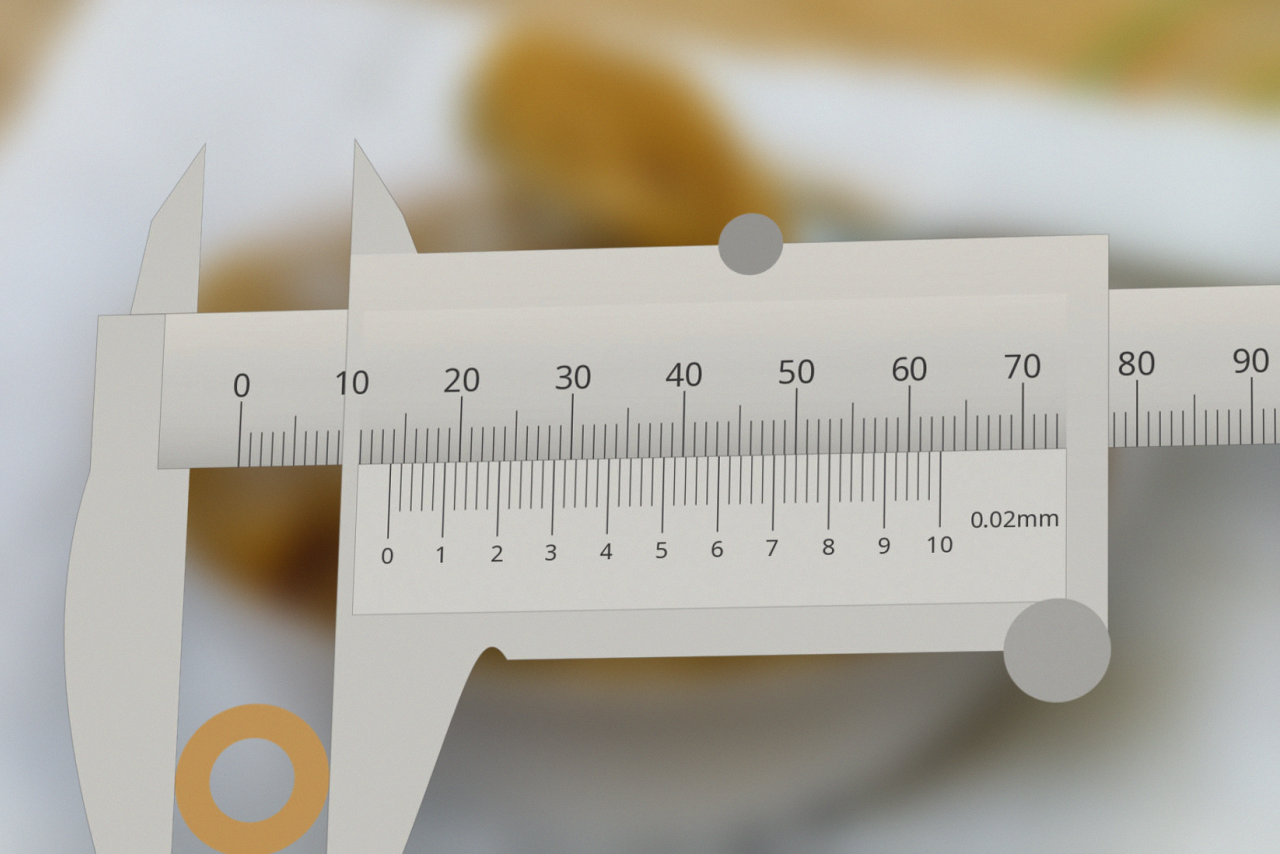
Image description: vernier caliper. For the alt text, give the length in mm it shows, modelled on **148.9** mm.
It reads **13.8** mm
